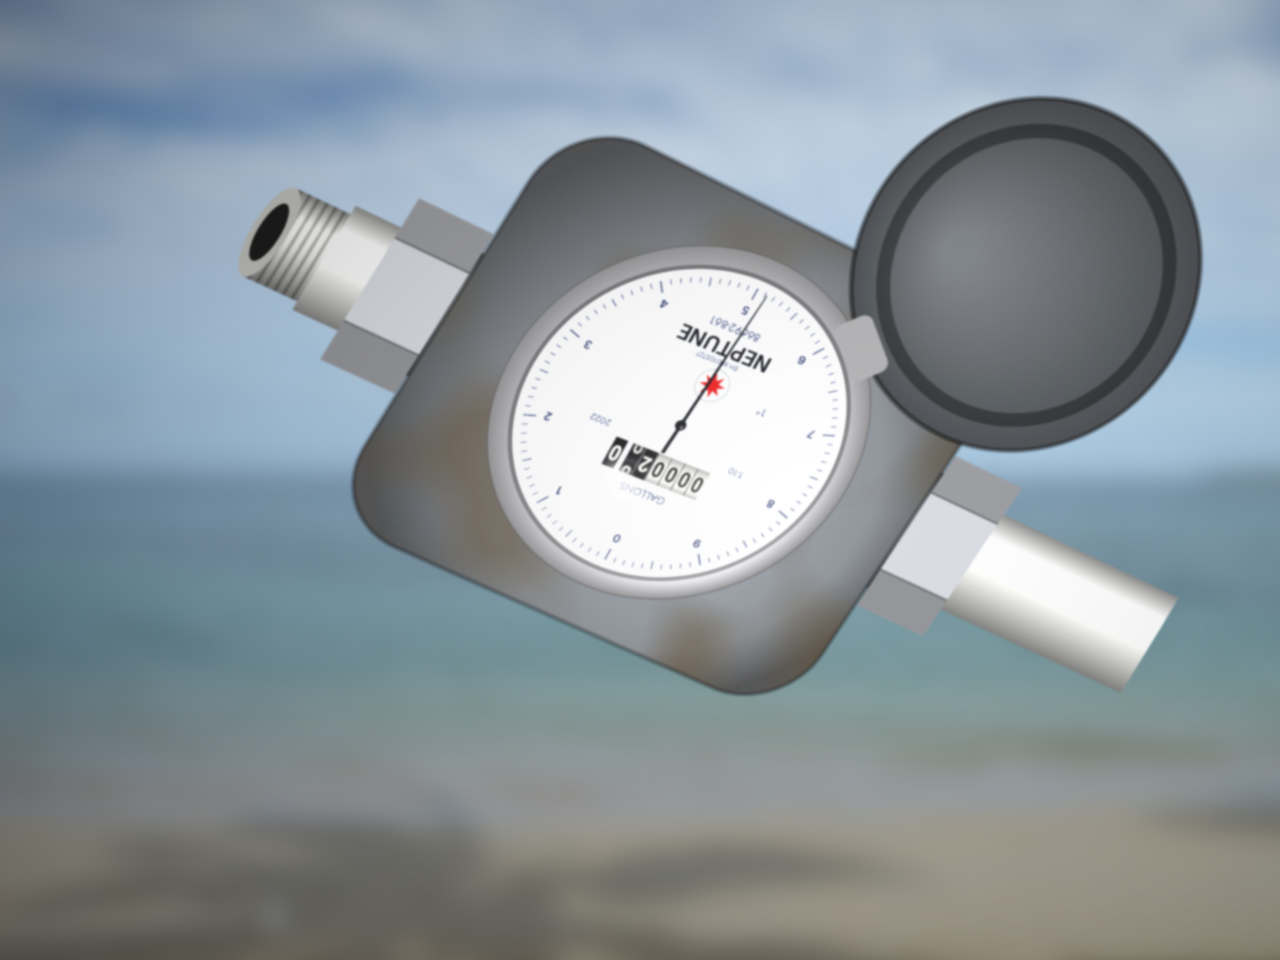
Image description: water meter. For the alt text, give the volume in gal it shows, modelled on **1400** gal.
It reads **285.1** gal
